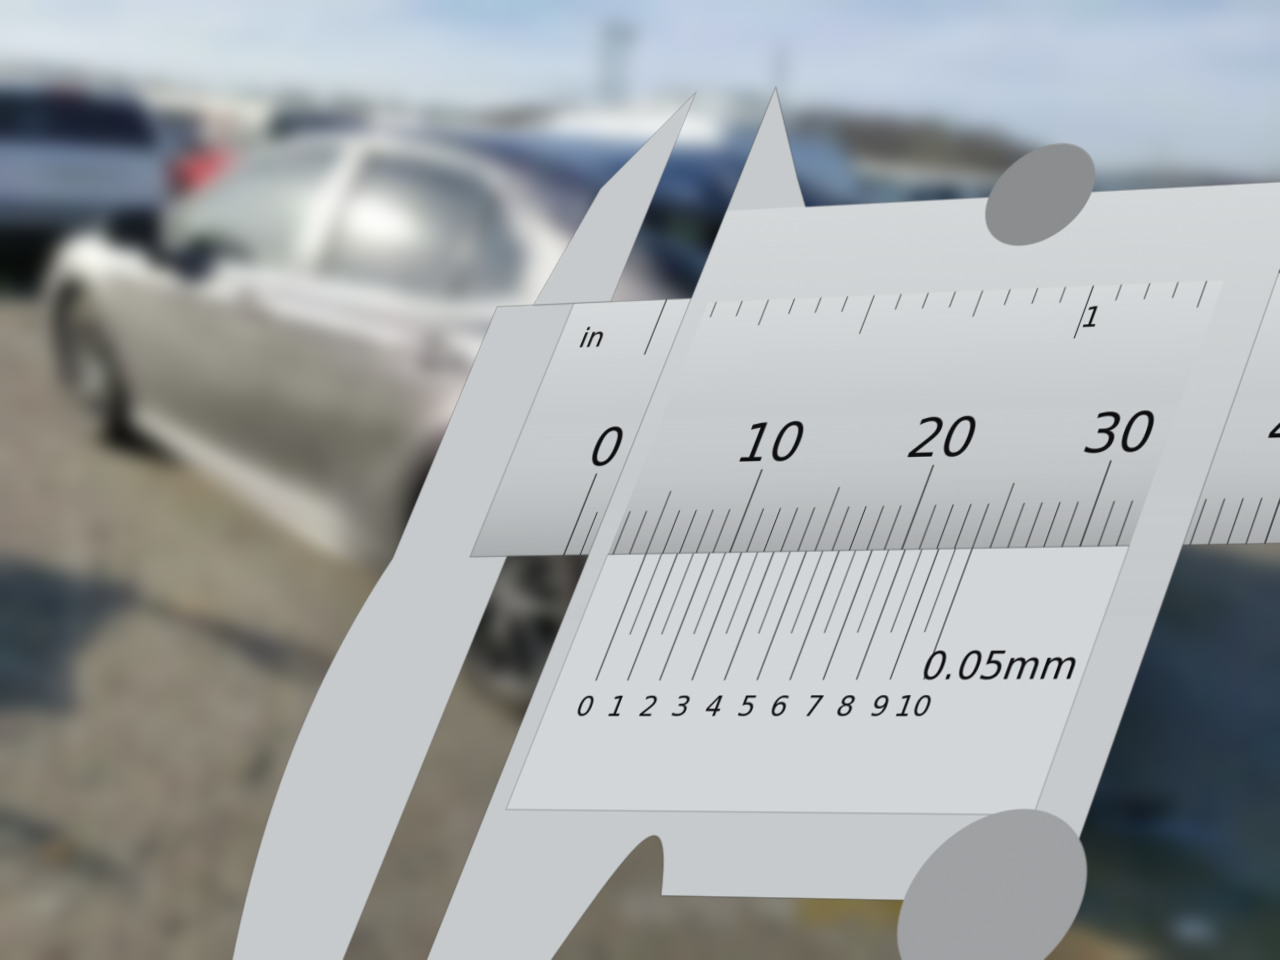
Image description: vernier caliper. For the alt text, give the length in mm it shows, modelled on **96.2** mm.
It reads **5.0** mm
